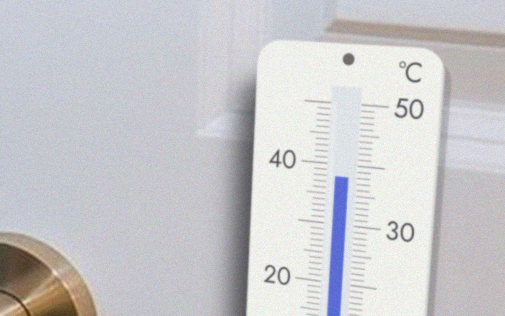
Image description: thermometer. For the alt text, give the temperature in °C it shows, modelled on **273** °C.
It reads **38** °C
